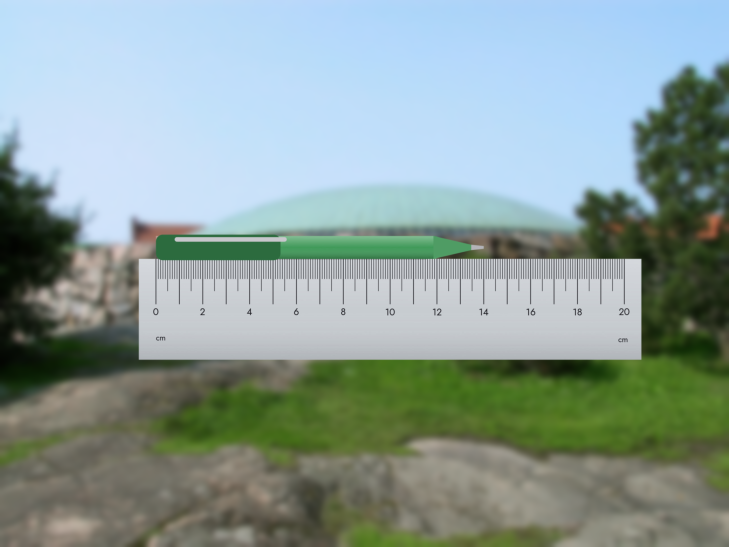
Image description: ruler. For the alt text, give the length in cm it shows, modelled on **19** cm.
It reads **14** cm
